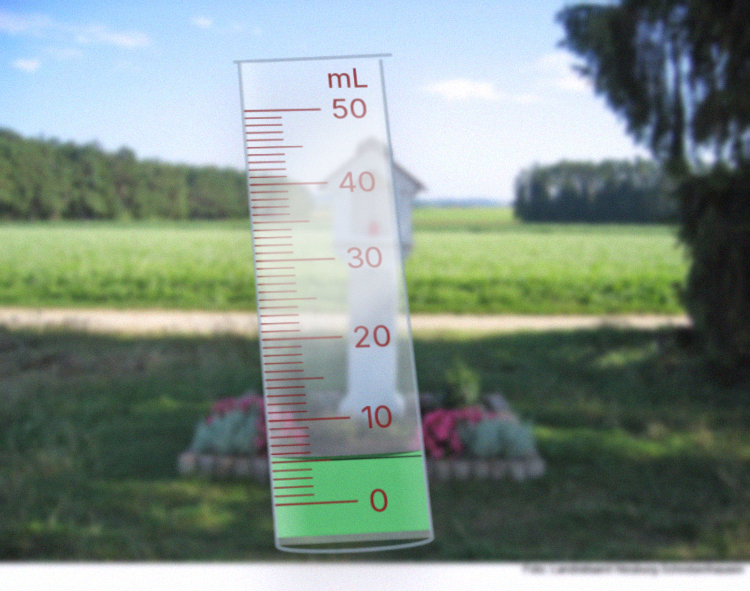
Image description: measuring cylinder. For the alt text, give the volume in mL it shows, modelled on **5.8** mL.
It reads **5** mL
